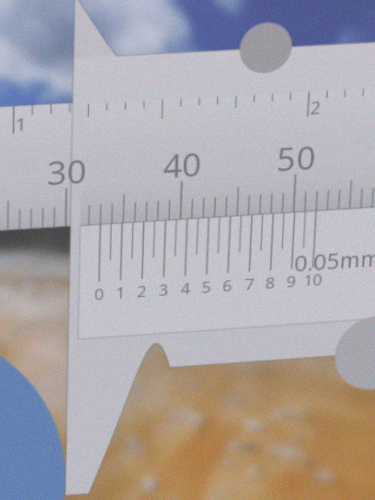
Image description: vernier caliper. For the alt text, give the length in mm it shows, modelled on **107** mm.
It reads **33.0** mm
